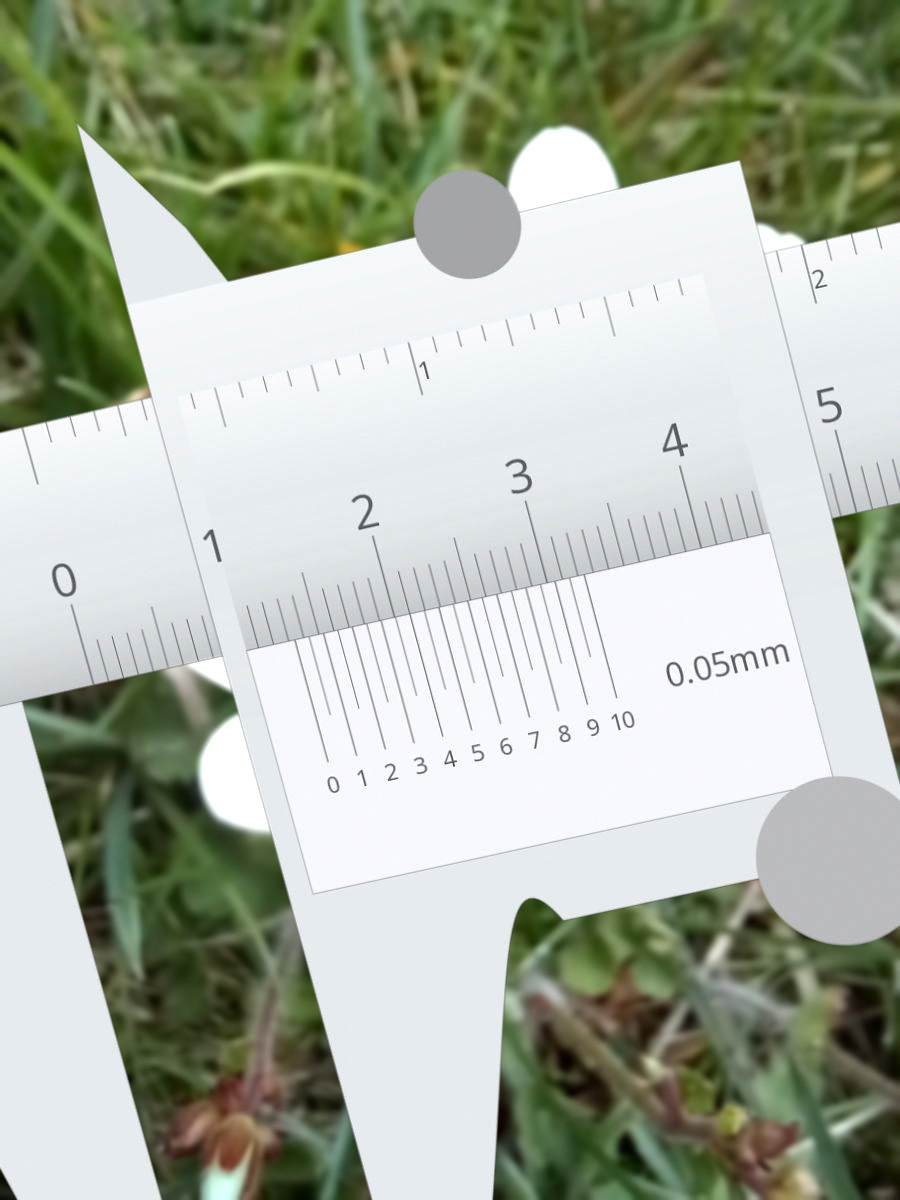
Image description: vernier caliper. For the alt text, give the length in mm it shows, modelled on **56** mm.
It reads **13.4** mm
